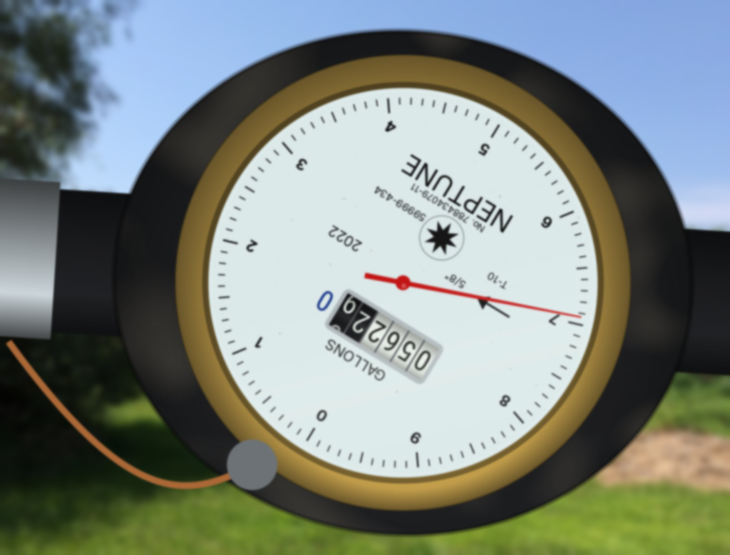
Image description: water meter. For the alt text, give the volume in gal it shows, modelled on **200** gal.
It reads **562286.9** gal
